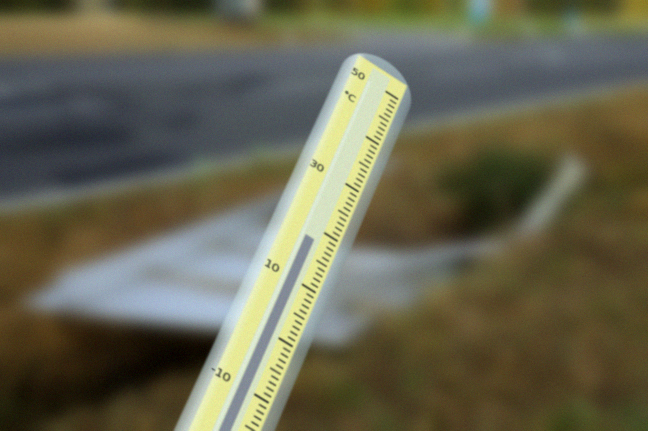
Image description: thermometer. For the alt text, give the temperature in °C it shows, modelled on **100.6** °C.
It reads **18** °C
